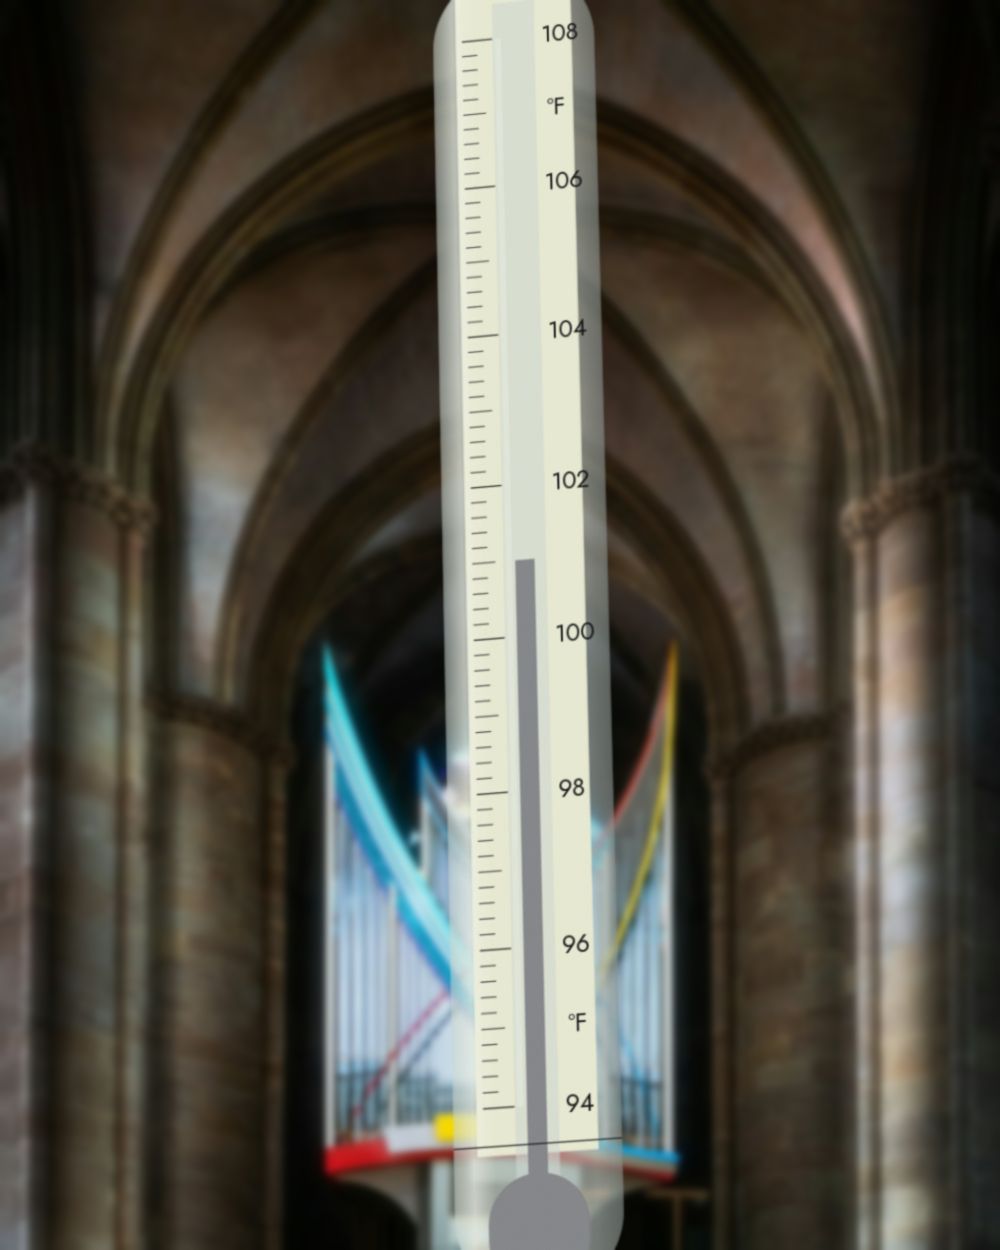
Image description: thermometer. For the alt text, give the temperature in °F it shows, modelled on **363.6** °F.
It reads **101** °F
